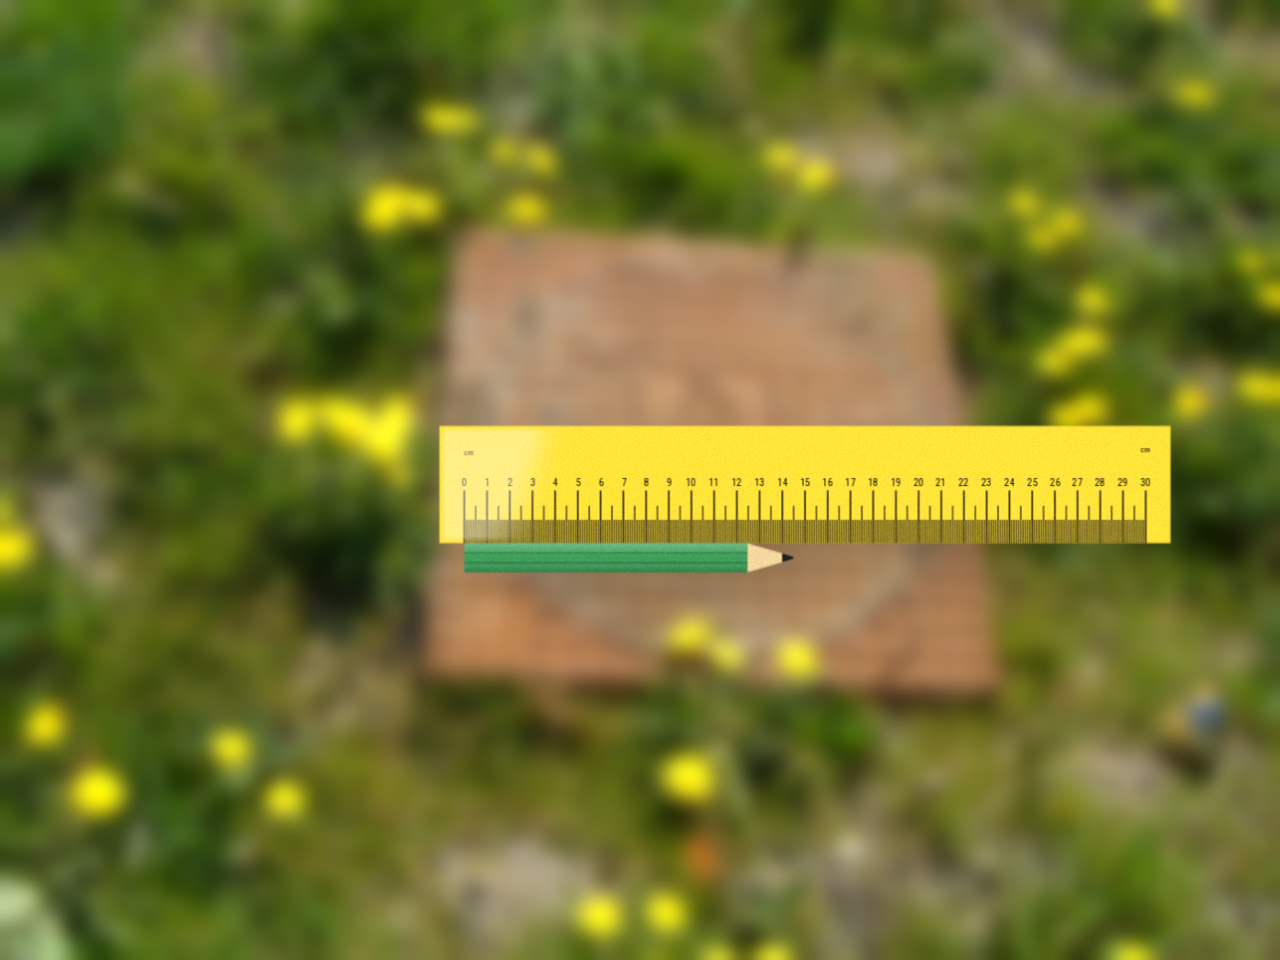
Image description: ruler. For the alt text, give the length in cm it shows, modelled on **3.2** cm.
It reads **14.5** cm
